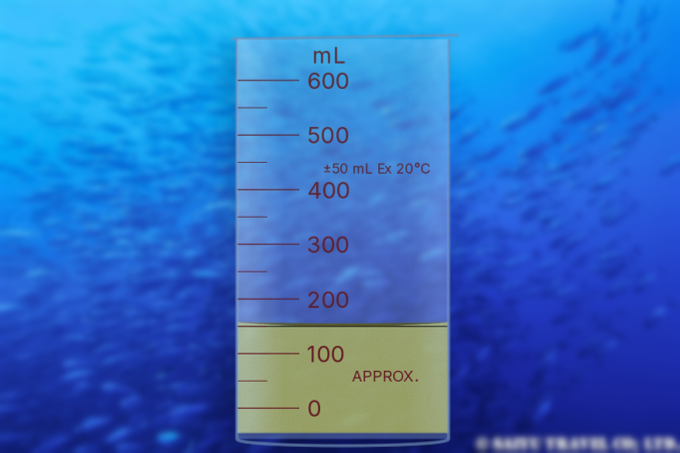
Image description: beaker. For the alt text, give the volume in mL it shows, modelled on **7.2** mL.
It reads **150** mL
